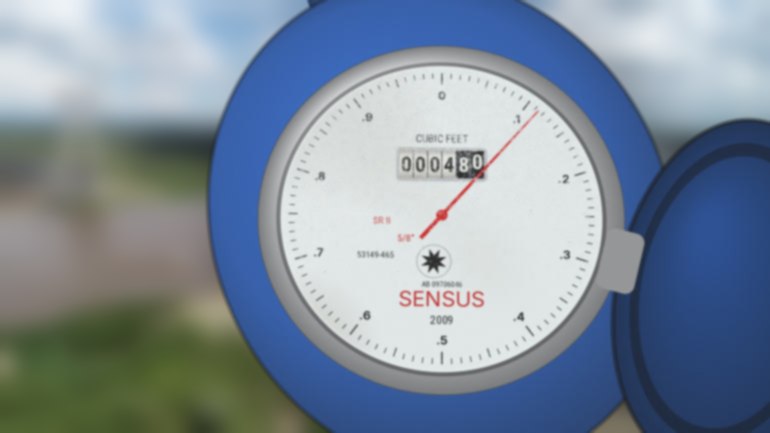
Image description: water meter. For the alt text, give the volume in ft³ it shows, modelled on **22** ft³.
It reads **480.11** ft³
